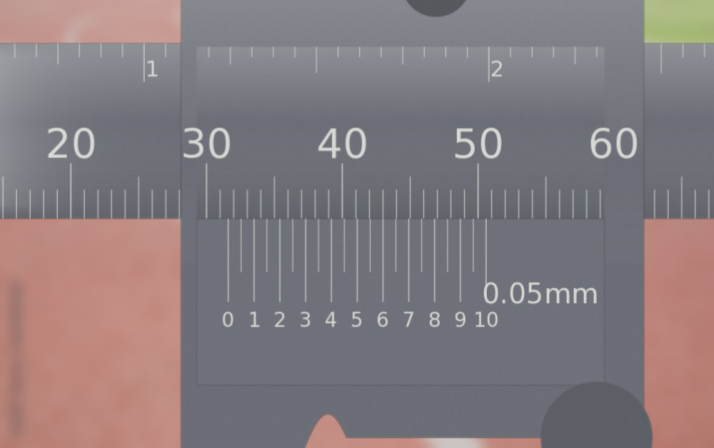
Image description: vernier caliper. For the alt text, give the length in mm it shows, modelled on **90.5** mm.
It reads **31.6** mm
